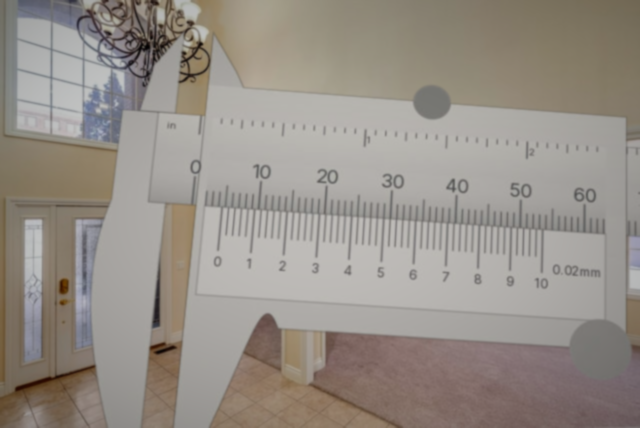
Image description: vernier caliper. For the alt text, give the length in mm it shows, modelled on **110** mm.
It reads **4.5** mm
